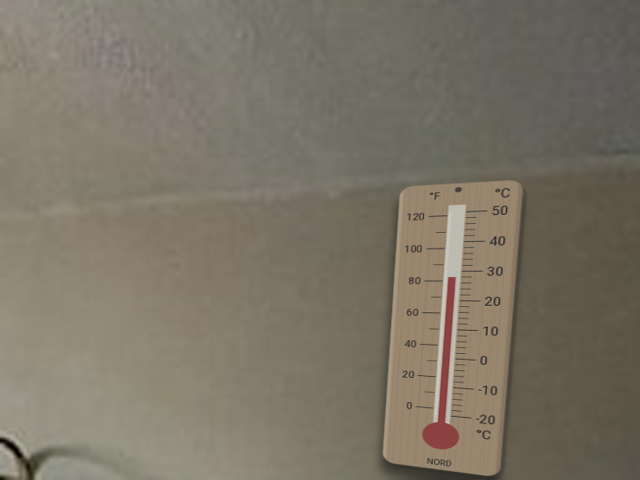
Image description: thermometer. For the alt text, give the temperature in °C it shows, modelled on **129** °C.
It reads **28** °C
